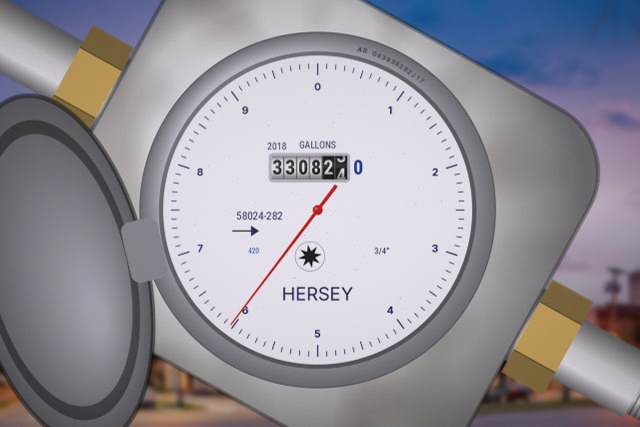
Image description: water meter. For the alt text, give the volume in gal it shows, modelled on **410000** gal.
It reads **3308236.0** gal
